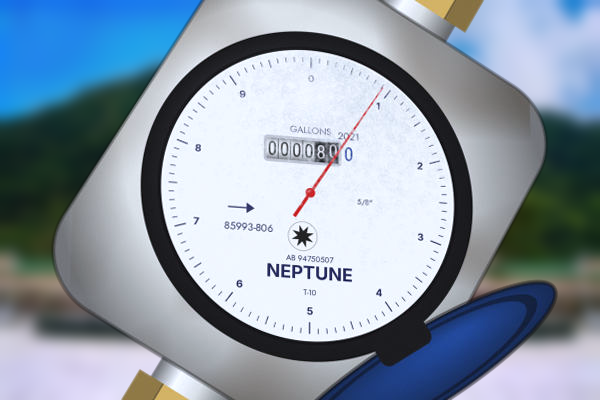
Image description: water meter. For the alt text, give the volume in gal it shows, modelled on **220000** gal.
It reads **800.9** gal
